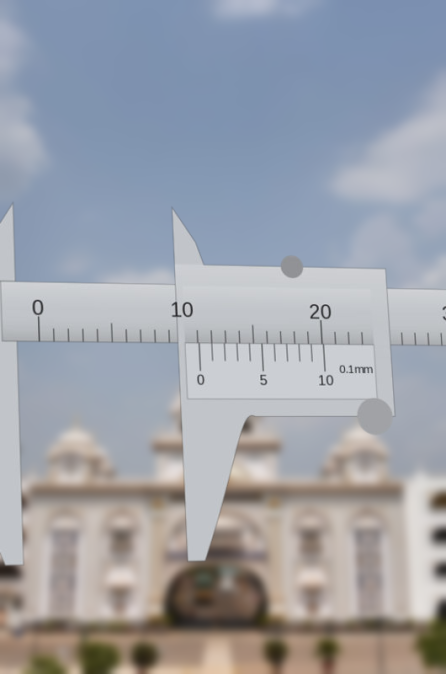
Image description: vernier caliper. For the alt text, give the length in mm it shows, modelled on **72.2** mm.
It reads **11.1** mm
